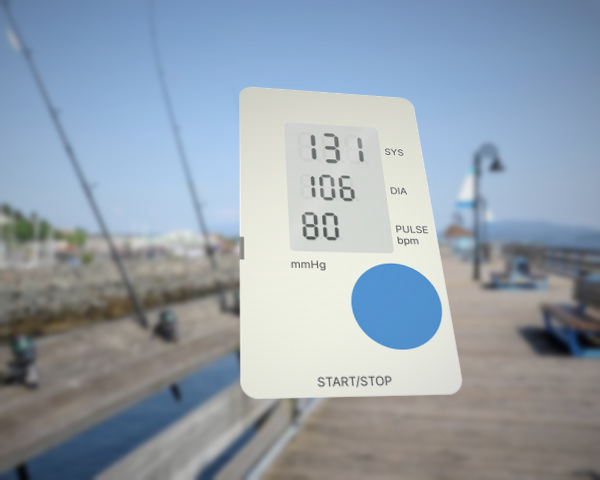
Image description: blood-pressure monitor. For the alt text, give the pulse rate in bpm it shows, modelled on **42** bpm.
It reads **80** bpm
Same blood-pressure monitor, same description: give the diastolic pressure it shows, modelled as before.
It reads **106** mmHg
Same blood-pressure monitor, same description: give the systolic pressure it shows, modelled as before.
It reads **131** mmHg
